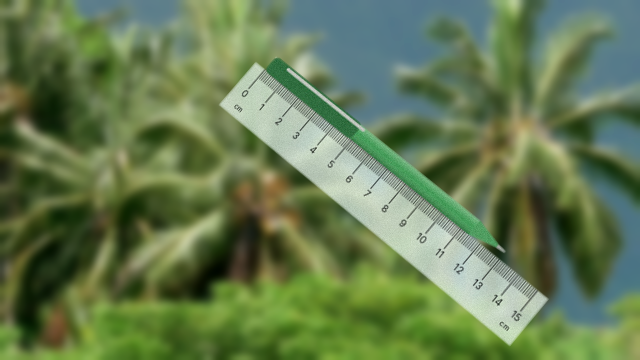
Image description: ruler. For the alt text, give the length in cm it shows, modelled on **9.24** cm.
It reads **13** cm
